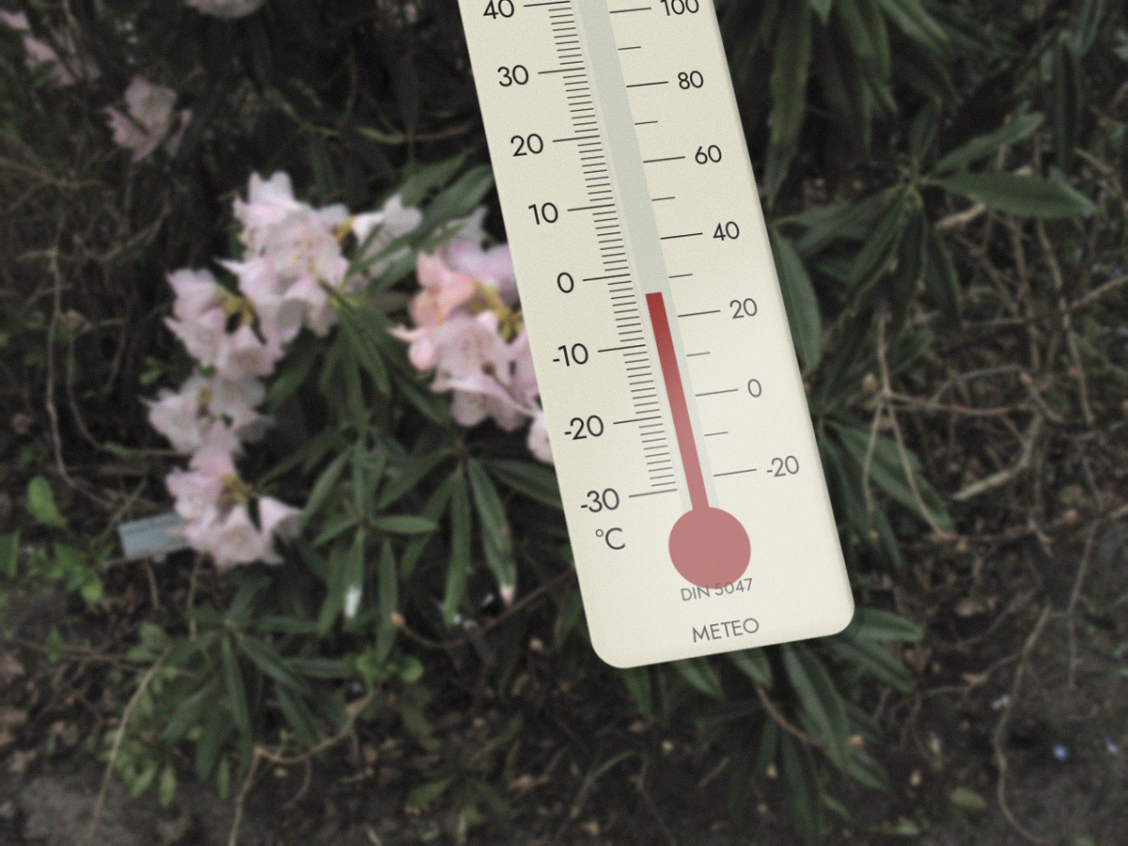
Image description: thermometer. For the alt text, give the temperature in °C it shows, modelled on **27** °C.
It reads **-3** °C
